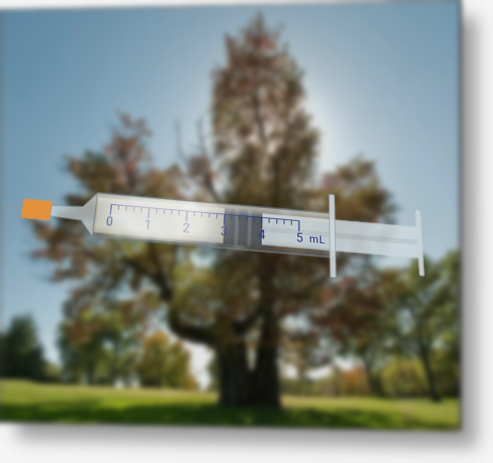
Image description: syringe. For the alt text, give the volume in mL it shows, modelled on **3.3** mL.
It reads **3** mL
